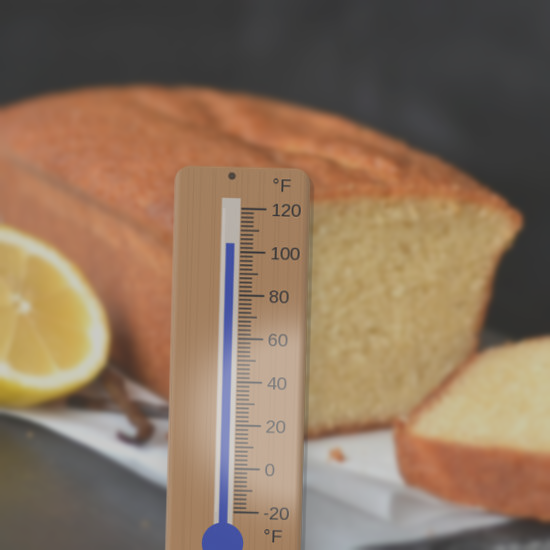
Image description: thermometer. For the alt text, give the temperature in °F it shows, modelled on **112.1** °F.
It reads **104** °F
